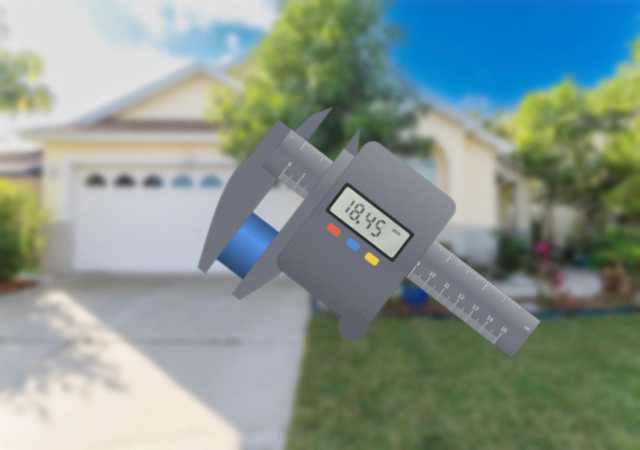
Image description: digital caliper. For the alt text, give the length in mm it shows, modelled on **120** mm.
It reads **18.45** mm
